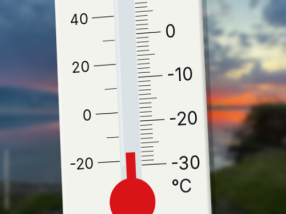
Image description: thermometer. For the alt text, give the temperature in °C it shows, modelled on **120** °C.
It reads **-27** °C
